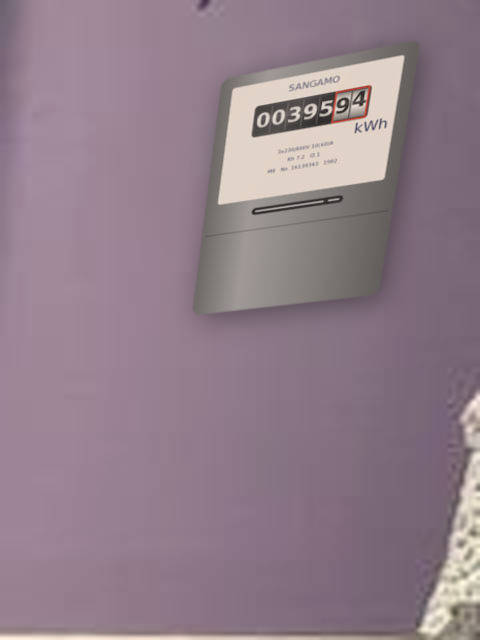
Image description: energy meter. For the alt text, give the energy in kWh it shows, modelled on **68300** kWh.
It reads **395.94** kWh
